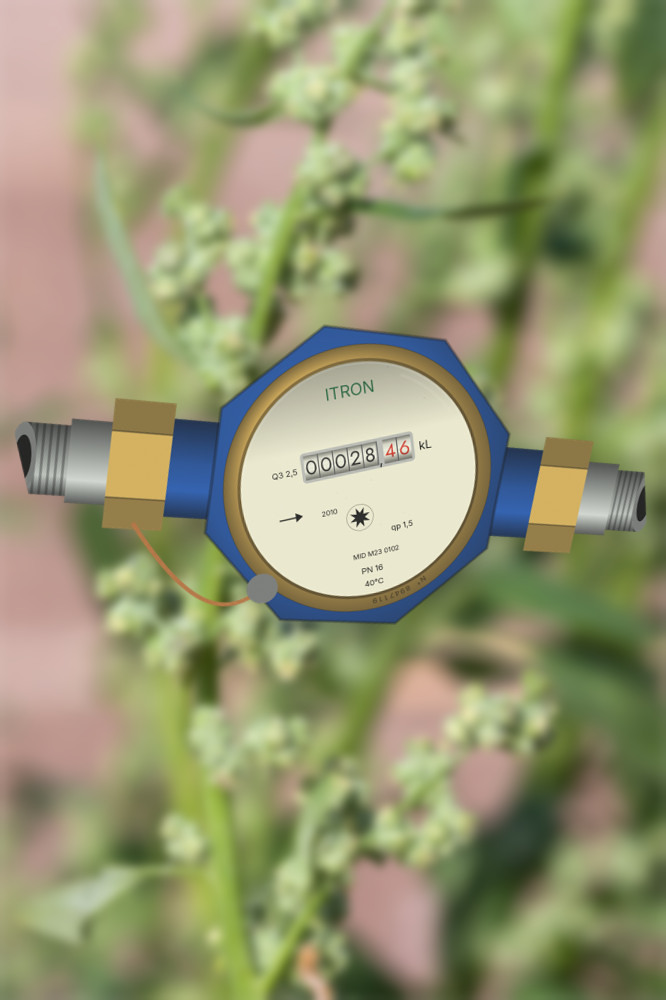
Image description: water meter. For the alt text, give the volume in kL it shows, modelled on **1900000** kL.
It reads **28.46** kL
